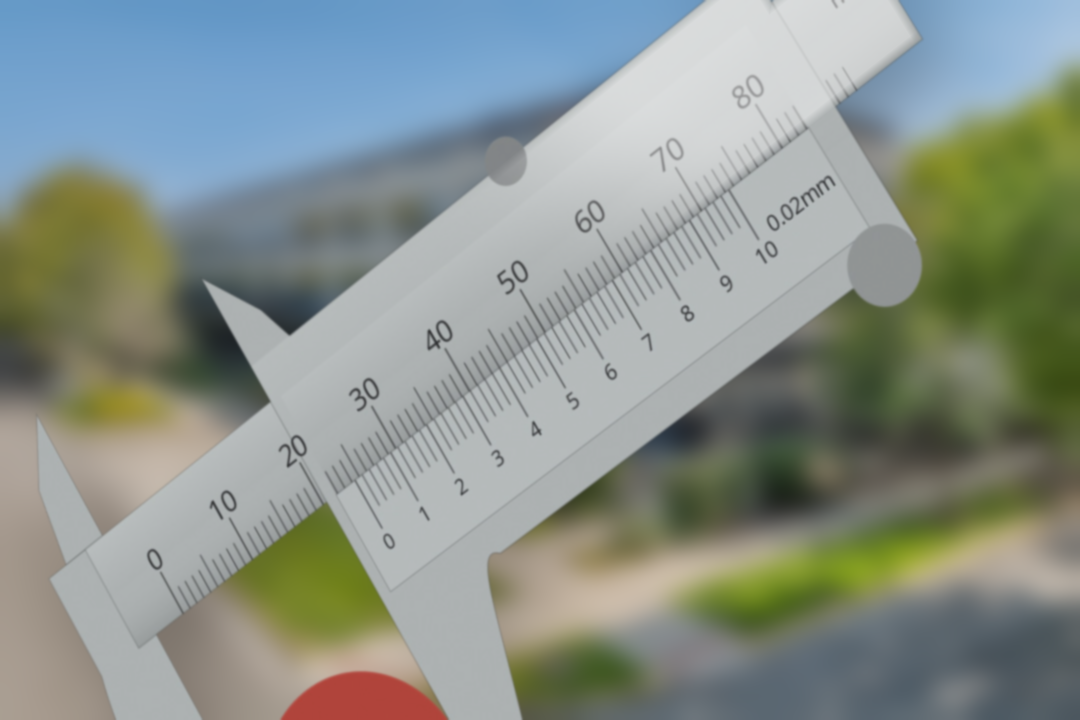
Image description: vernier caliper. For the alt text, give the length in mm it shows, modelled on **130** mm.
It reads **24.4** mm
